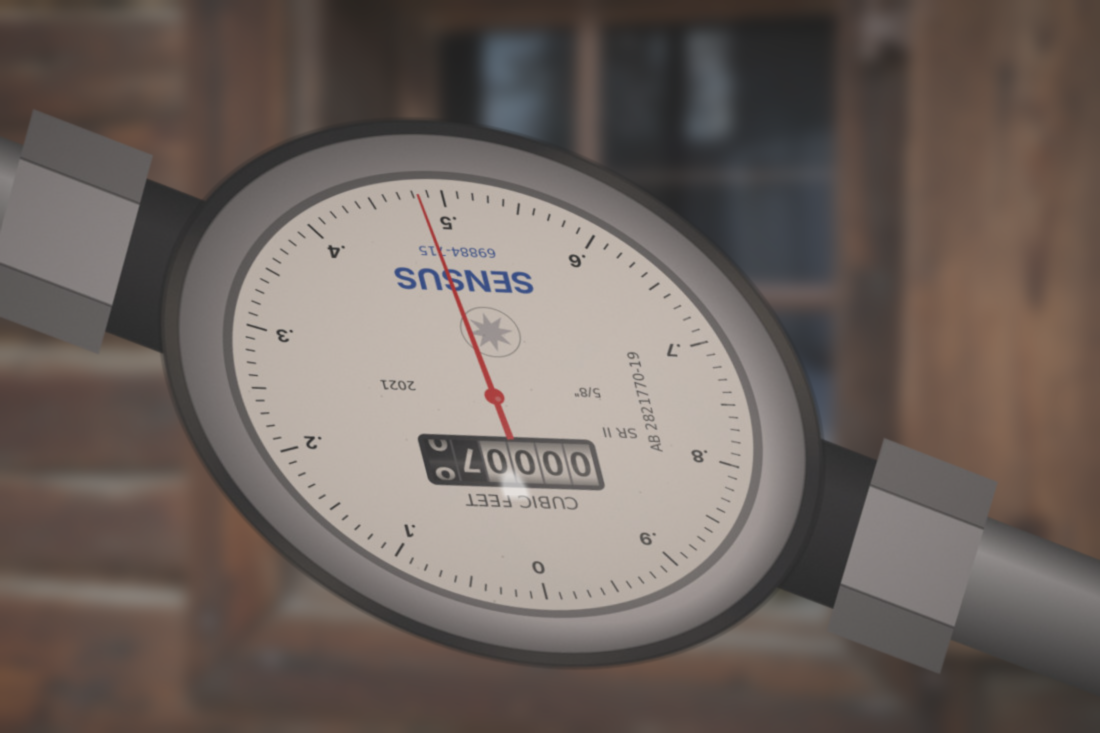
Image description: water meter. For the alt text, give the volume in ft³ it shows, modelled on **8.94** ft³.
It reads **78.48** ft³
